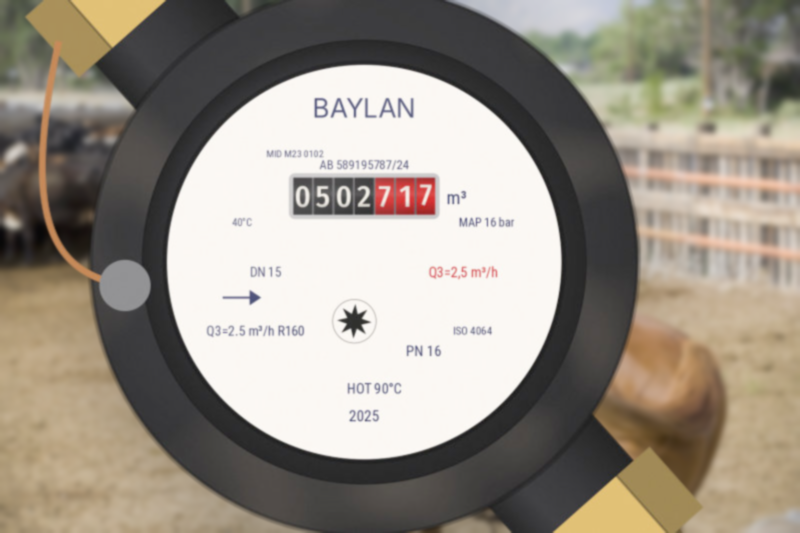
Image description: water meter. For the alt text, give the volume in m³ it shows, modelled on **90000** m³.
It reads **502.717** m³
